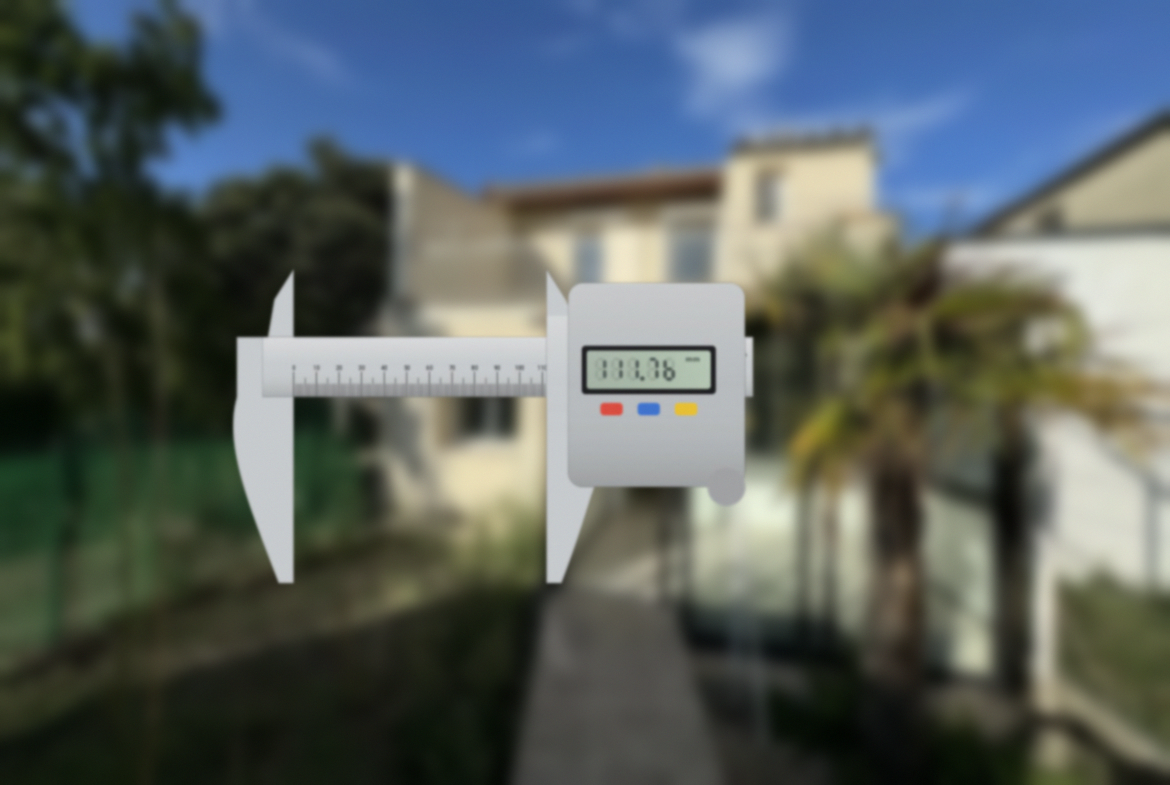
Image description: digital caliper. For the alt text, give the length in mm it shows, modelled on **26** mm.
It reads **111.76** mm
